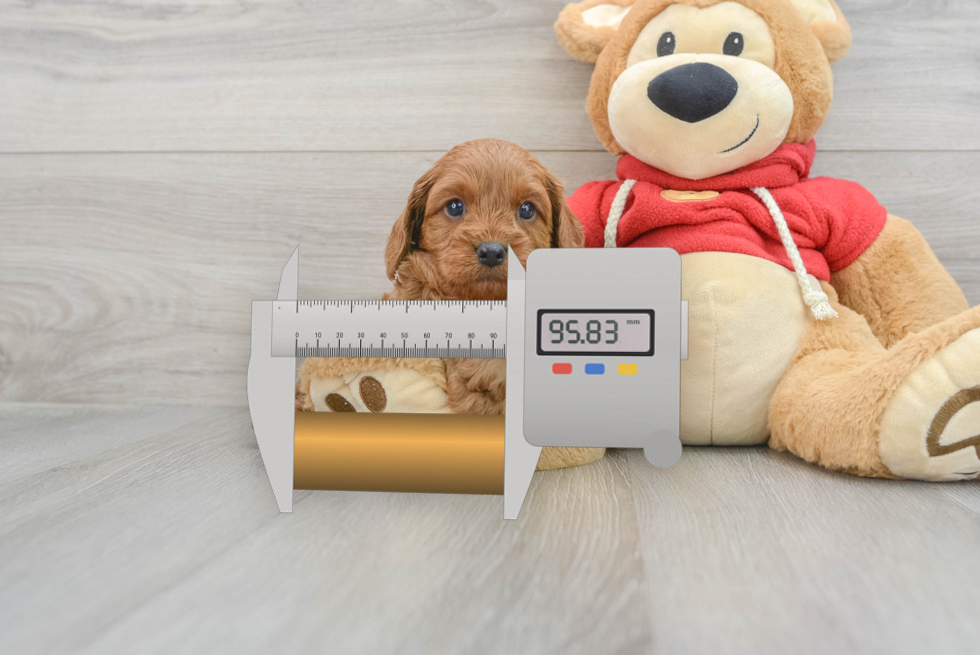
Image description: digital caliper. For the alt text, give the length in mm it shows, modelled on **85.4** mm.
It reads **95.83** mm
